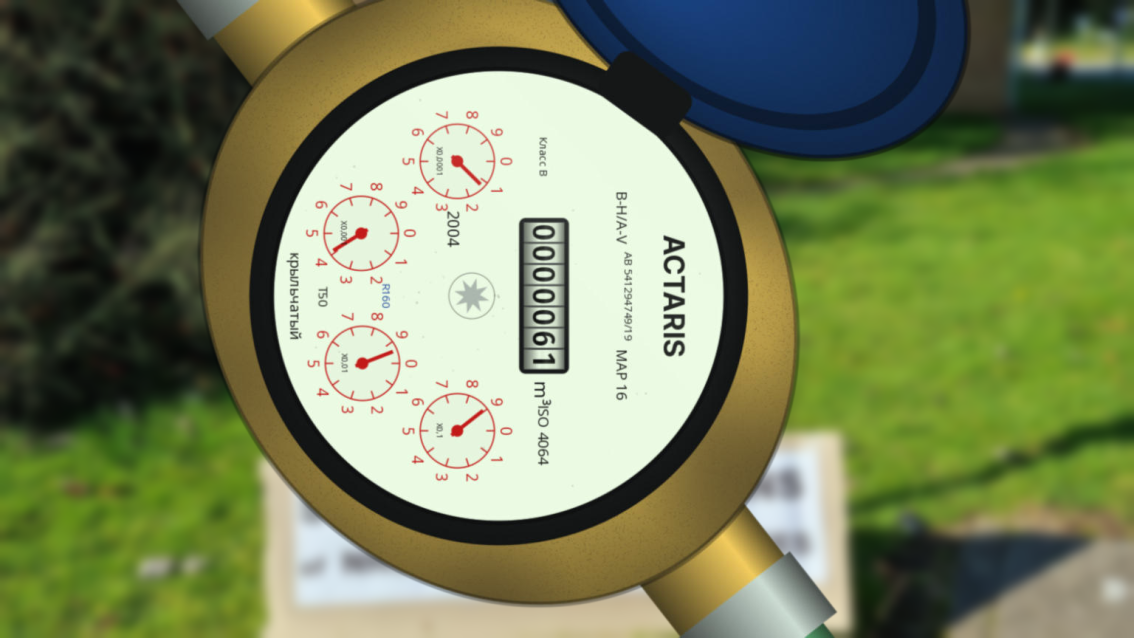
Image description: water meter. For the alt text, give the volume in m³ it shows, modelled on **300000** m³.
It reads **61.8941** m³
